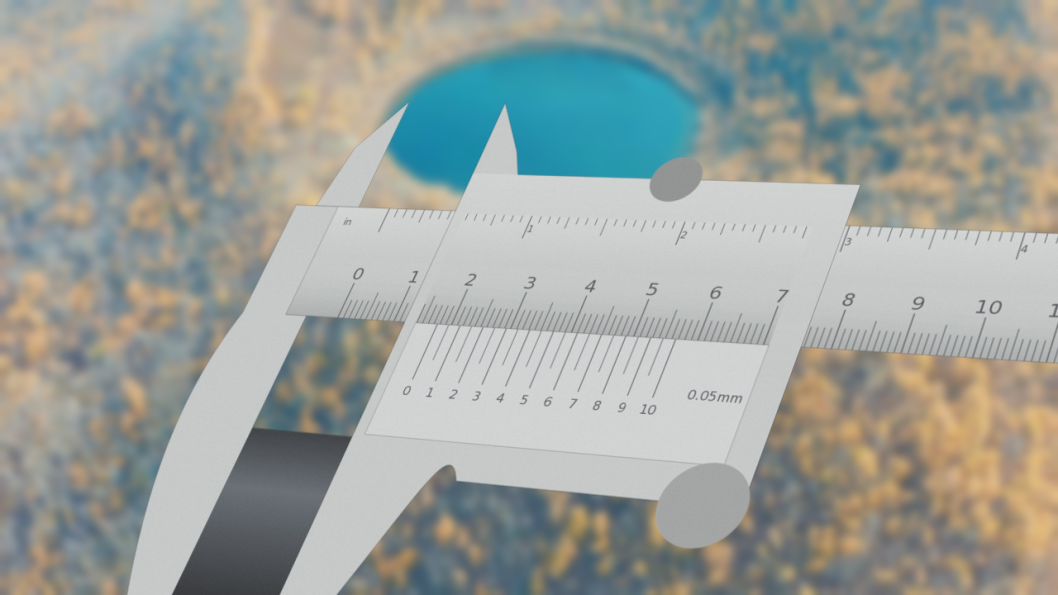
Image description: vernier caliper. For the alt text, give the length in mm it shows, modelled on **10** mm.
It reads **17.6** mm
